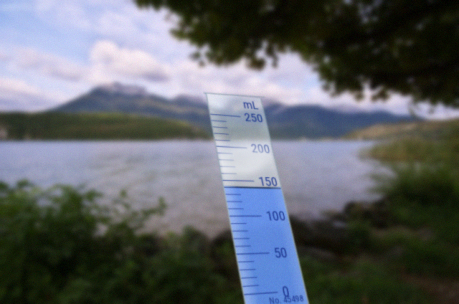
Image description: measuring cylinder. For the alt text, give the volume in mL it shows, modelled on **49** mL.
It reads **140** mL
